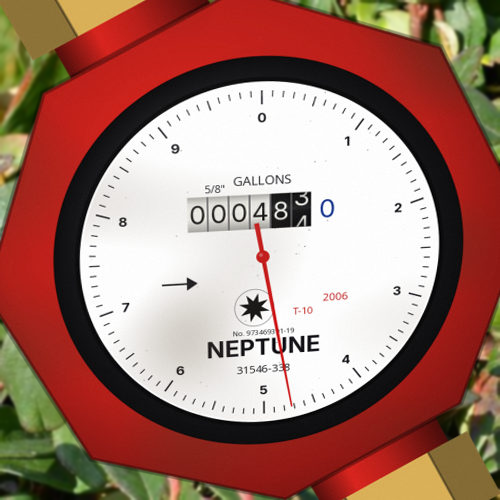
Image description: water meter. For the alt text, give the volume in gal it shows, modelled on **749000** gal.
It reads **4834.7** gal
